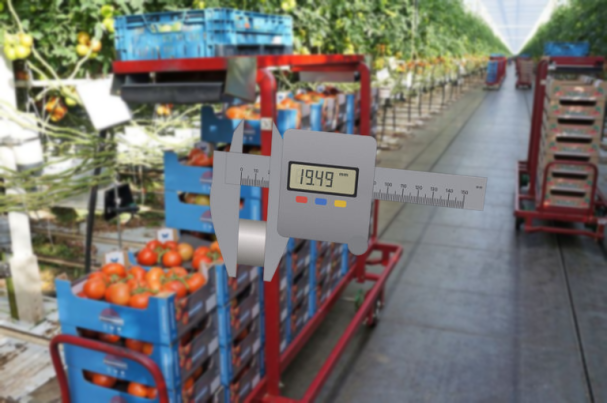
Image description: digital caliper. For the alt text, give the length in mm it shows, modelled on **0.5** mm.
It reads **19.49** mm
